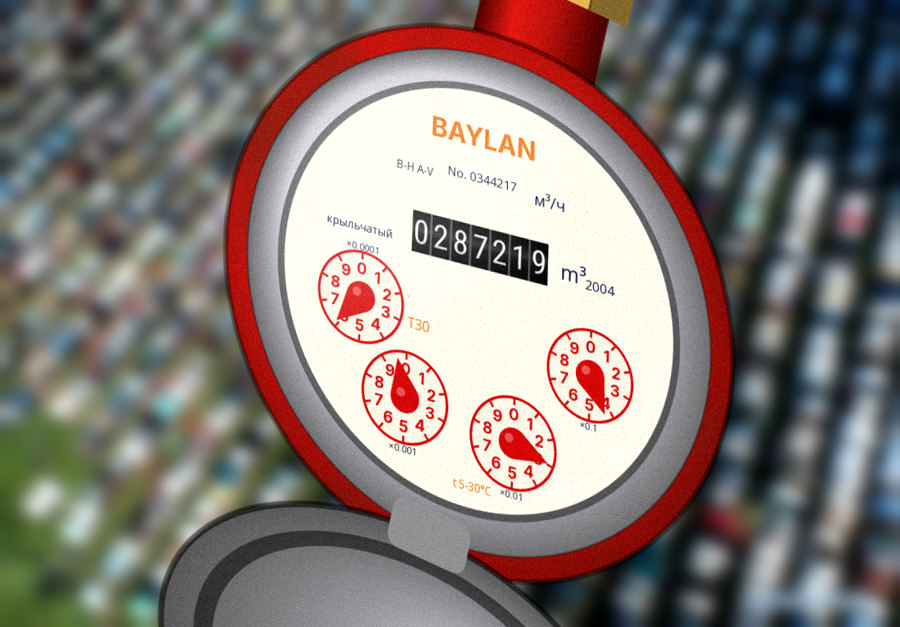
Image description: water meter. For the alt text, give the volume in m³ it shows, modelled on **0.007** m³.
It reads **287219.4296** m³
